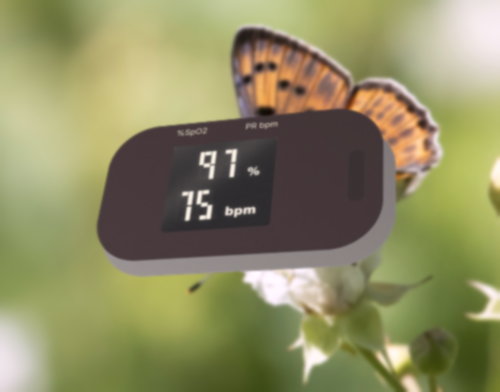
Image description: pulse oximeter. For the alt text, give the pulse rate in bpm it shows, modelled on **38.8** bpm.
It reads **75** bpm
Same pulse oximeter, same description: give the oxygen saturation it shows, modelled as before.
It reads **97** %
